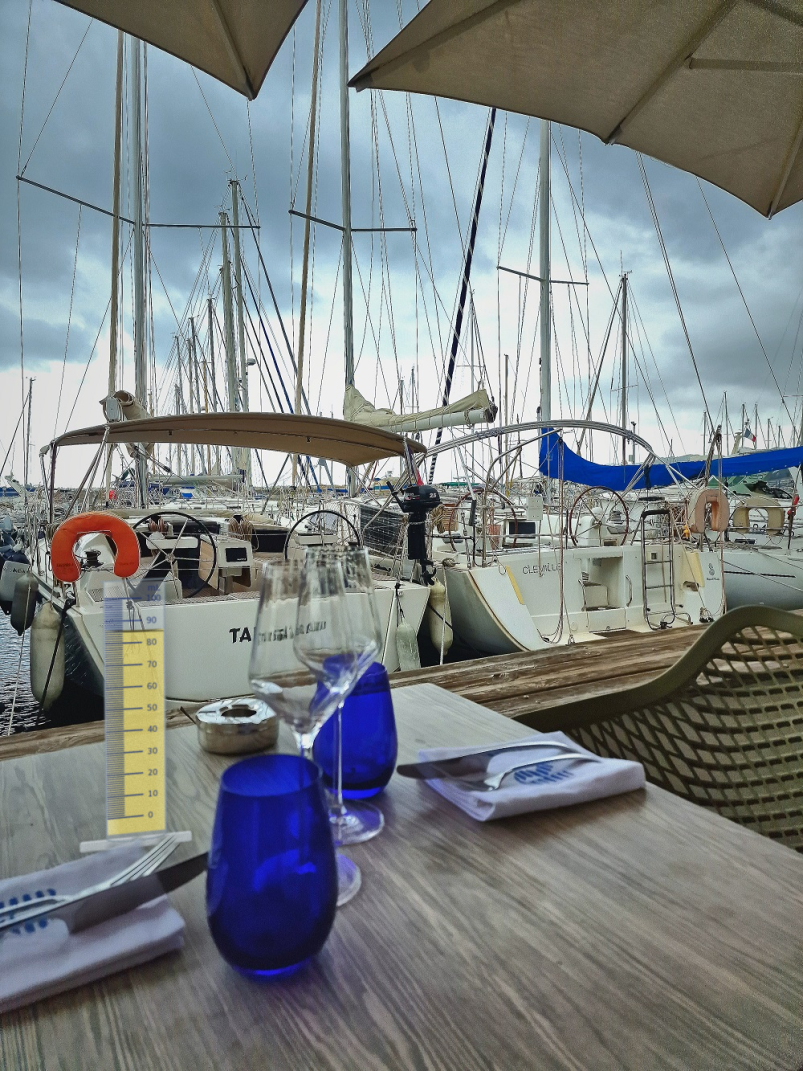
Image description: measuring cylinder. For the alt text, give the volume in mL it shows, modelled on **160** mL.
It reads **85** mL
